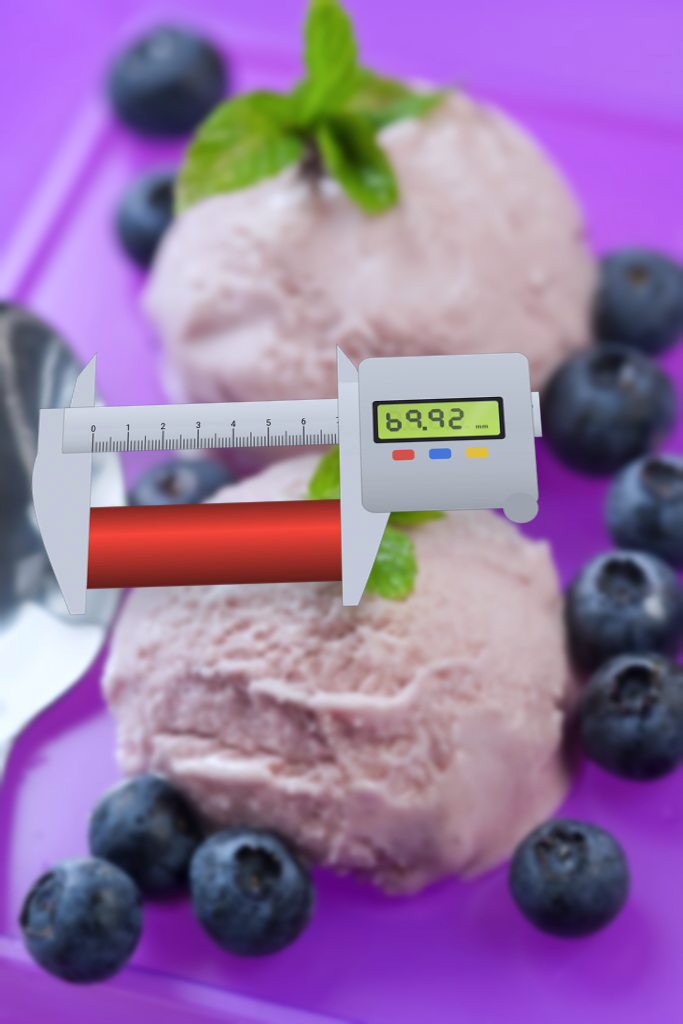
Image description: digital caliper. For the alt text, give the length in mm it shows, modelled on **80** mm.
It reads **69.92** mm
